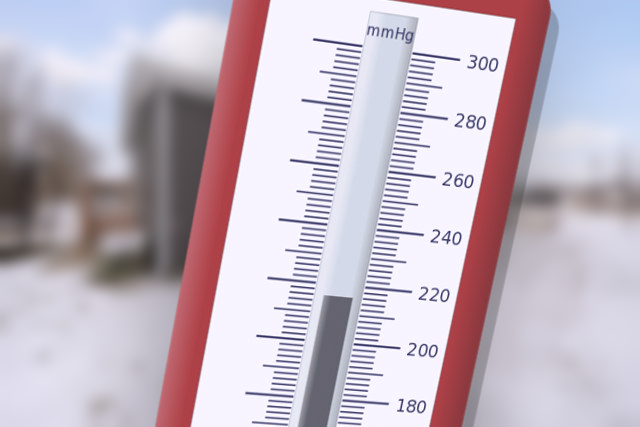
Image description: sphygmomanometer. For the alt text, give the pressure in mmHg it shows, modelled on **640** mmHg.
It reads **216** mmHg
